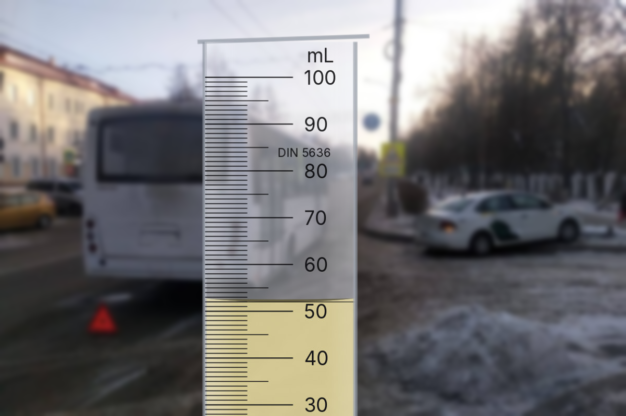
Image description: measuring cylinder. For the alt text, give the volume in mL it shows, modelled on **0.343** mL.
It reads **52** mL
